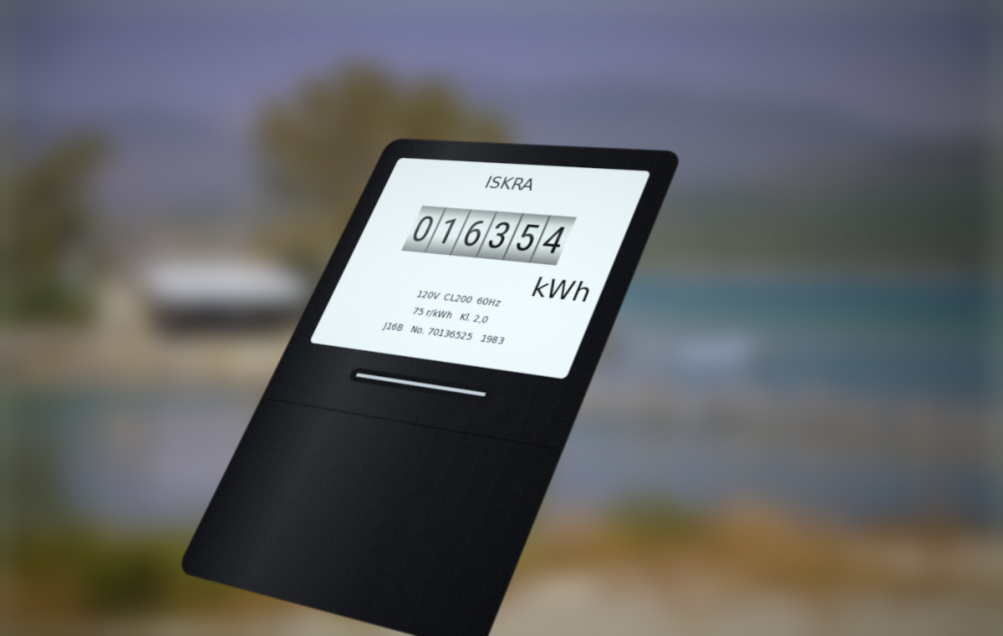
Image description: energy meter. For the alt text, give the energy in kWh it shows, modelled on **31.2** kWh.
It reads **16354** kWh
